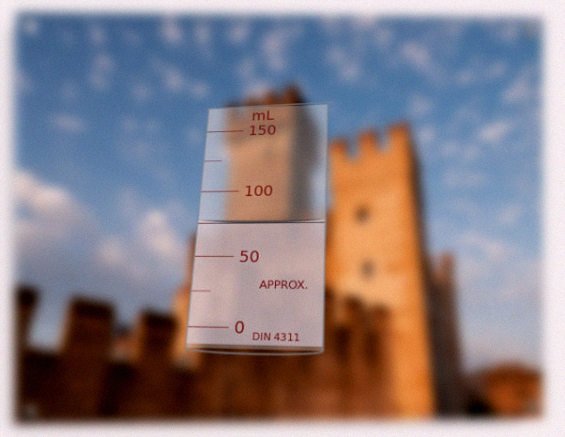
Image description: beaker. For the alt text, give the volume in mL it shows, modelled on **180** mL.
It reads **75** mL
